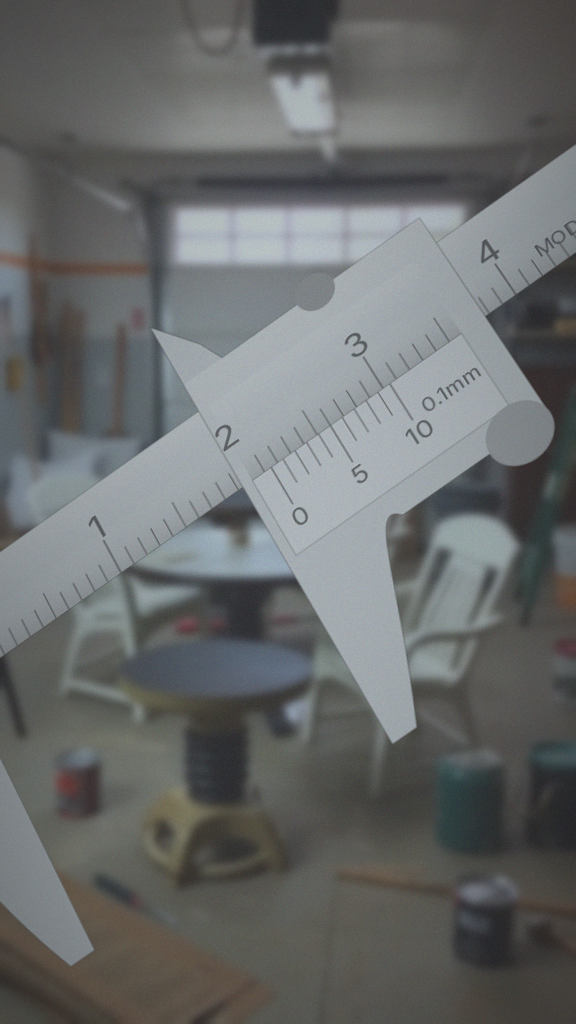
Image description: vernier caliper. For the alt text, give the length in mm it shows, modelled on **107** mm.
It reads **21.5** mm
